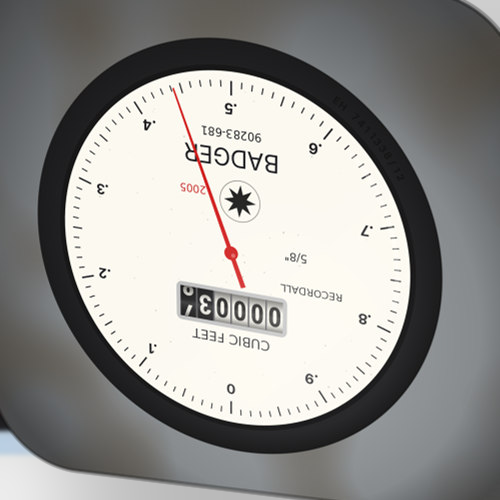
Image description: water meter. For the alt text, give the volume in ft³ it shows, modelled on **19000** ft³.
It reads **37.44** ft³
